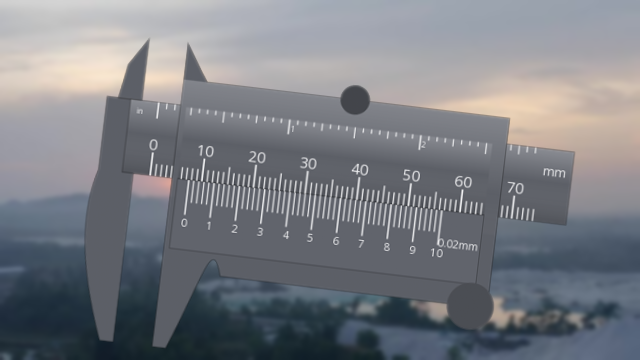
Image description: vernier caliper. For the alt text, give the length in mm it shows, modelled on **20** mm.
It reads **7.5** mm
